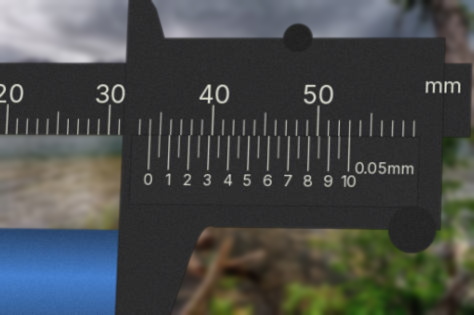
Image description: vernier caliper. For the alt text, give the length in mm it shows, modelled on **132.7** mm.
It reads **34.0** mm
